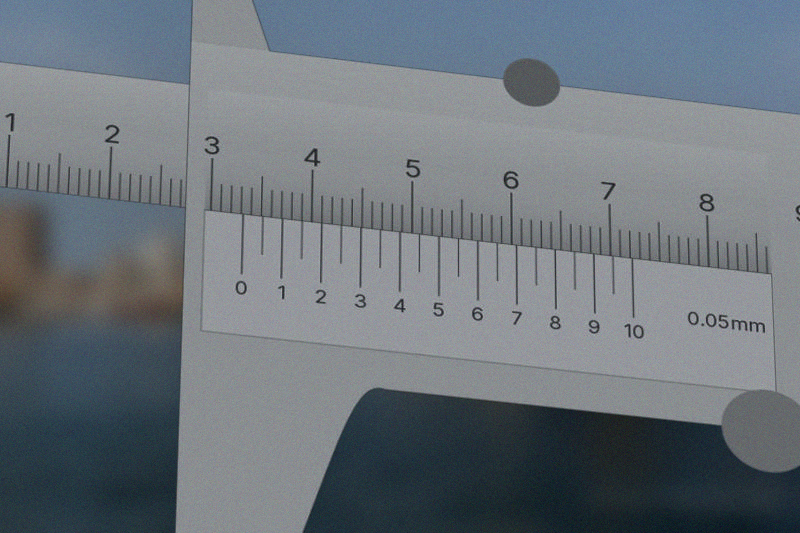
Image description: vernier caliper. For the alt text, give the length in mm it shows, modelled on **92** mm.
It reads **33.2** mm
